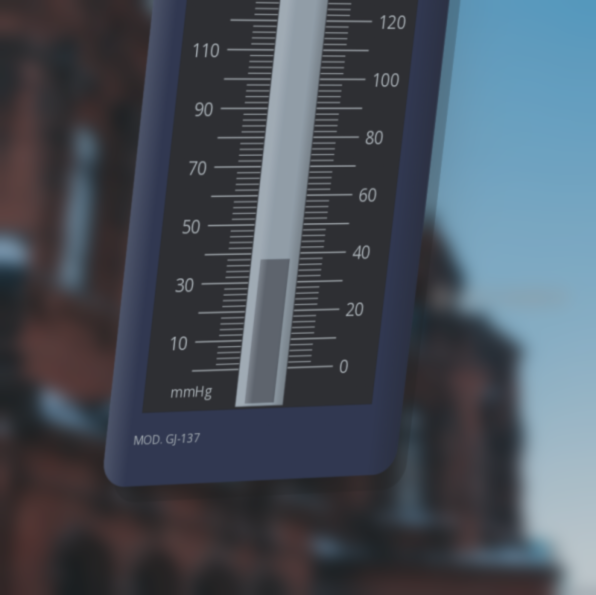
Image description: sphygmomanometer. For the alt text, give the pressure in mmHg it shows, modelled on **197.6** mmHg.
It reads **38** mmHg
